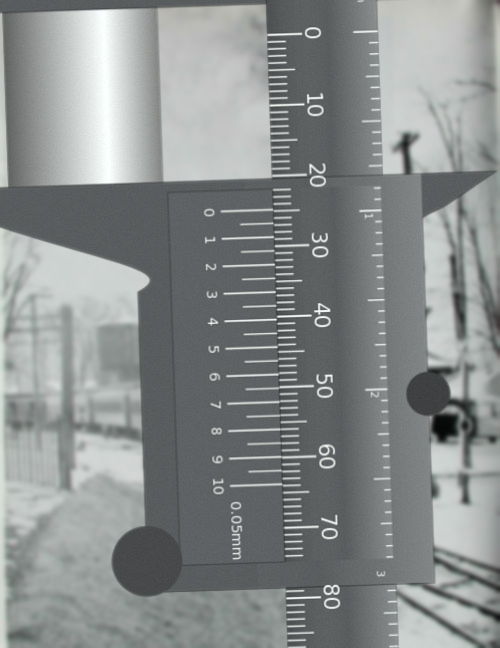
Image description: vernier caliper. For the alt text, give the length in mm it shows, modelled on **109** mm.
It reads **24.8** mm
